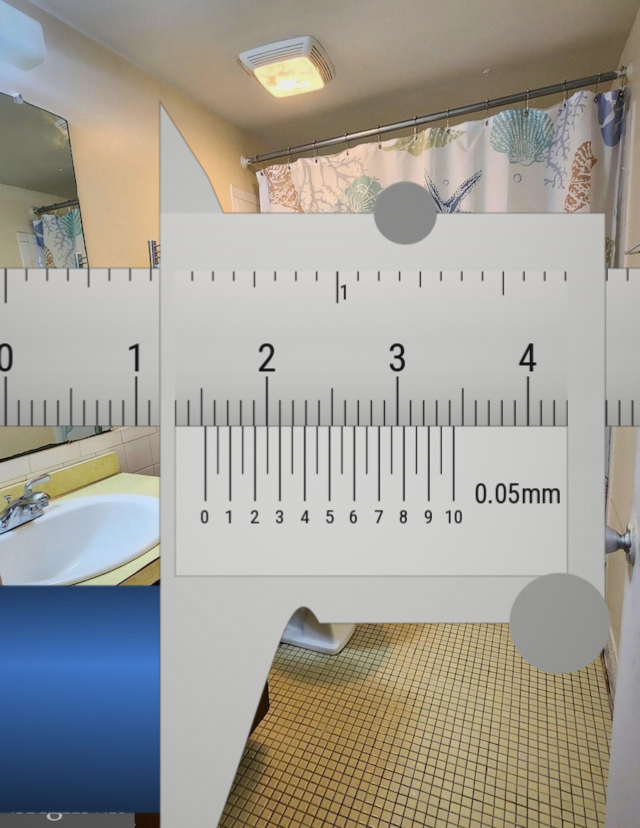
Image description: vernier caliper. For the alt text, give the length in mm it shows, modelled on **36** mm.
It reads **15.3** mm
